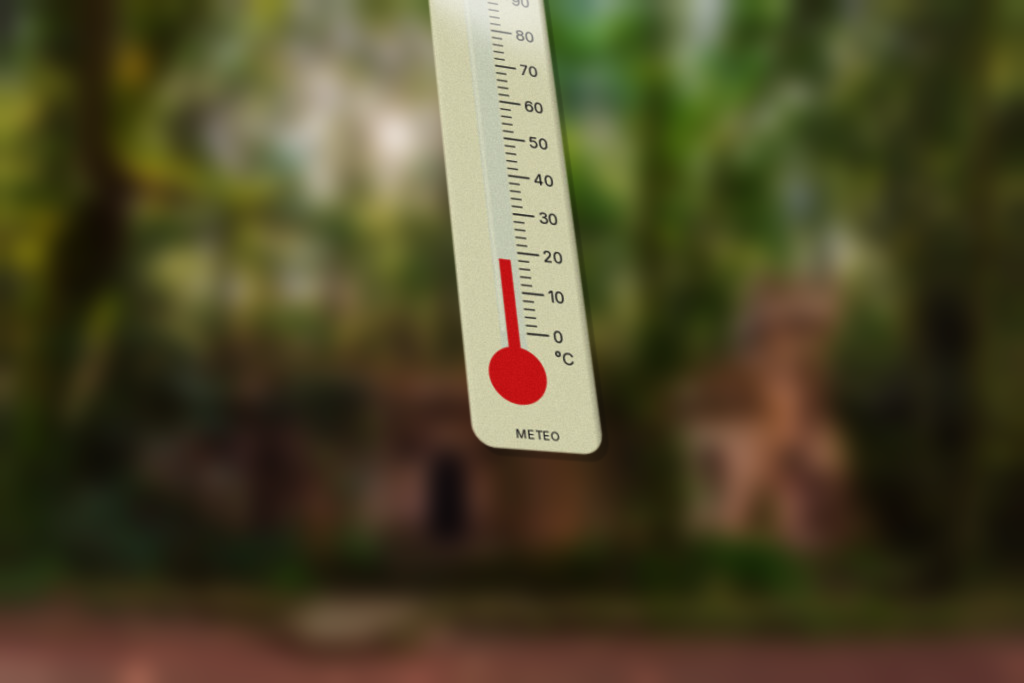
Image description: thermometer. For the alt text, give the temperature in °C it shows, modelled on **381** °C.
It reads **18** °C
